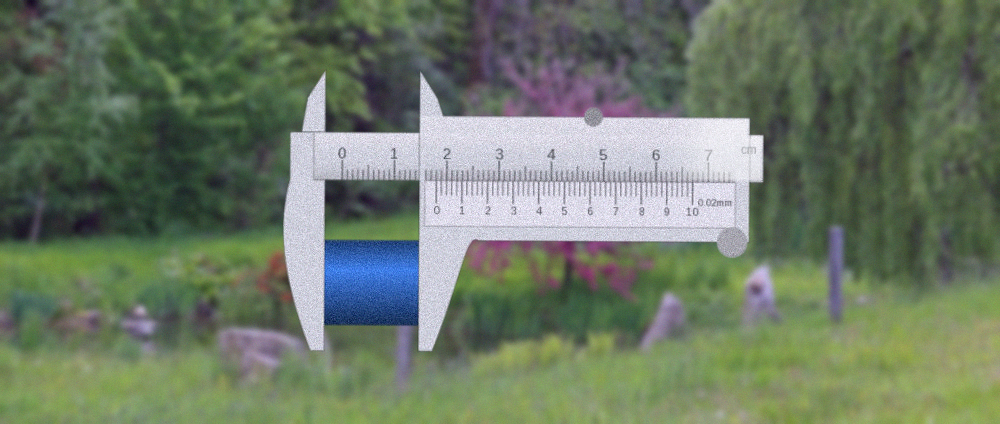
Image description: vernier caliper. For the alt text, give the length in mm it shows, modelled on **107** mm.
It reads **18.0** mm
